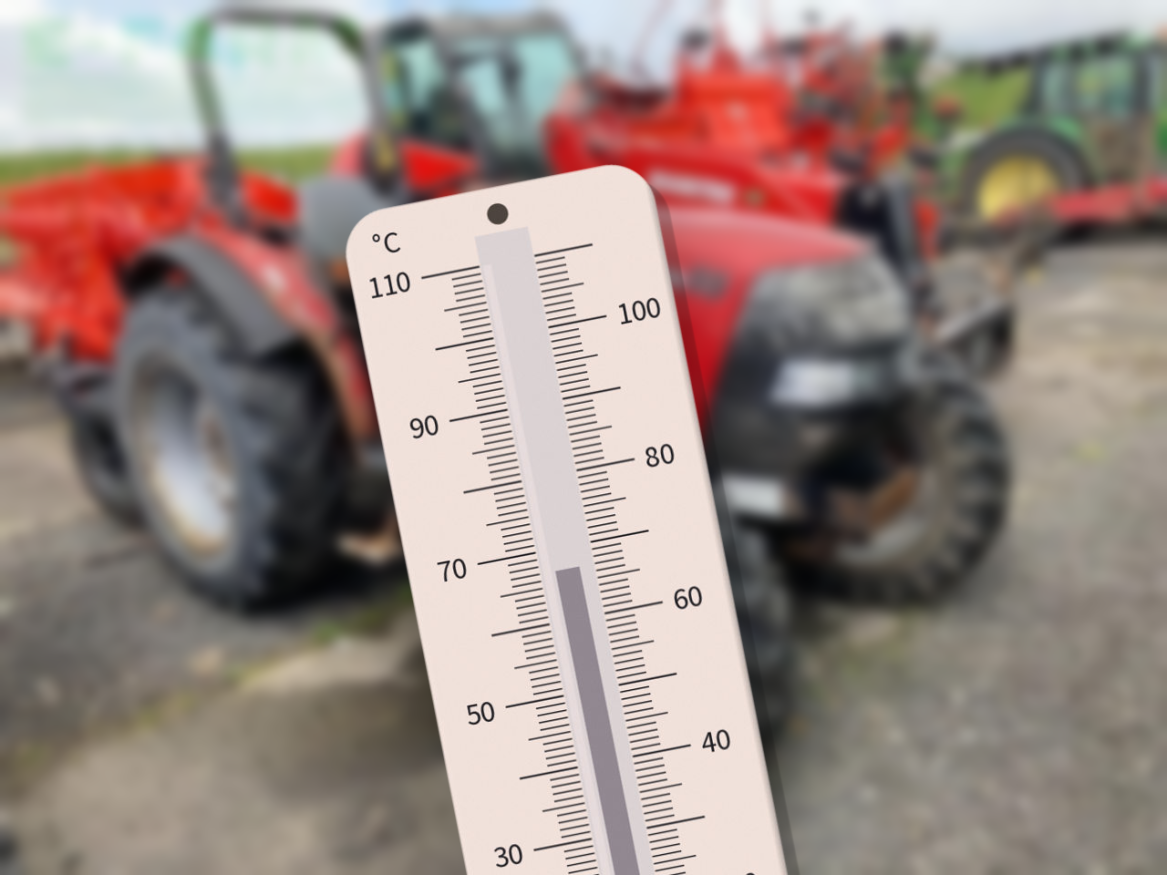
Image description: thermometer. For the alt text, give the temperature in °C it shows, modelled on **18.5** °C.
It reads **67** °C
